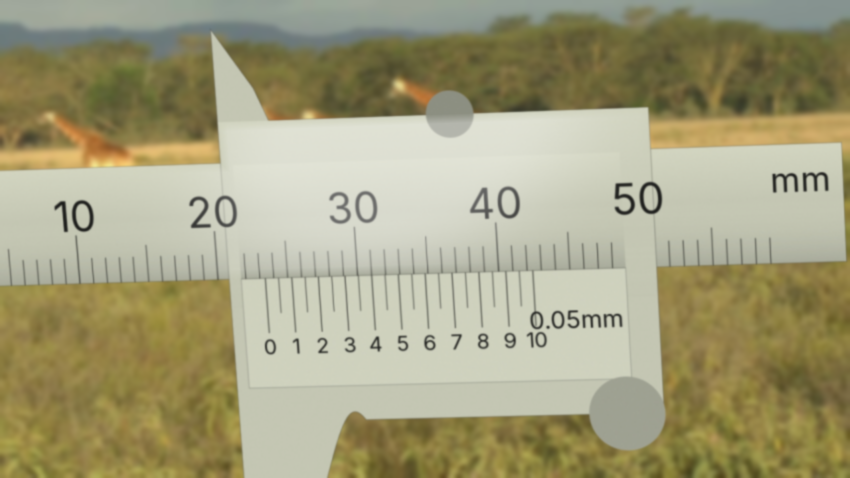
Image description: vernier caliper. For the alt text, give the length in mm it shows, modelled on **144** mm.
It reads **23.4** mm
